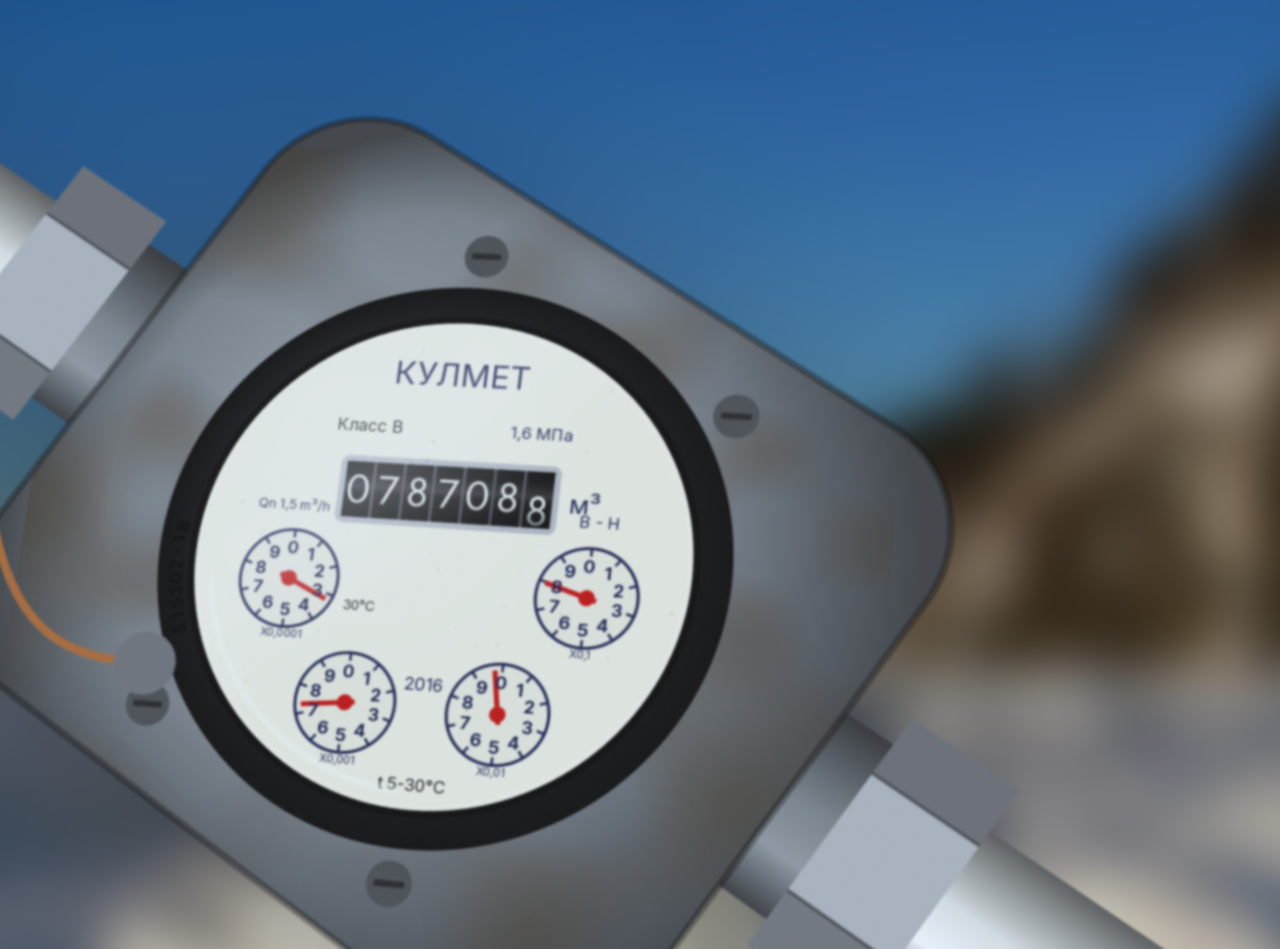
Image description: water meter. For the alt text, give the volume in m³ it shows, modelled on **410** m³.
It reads **787087.7973** m³
